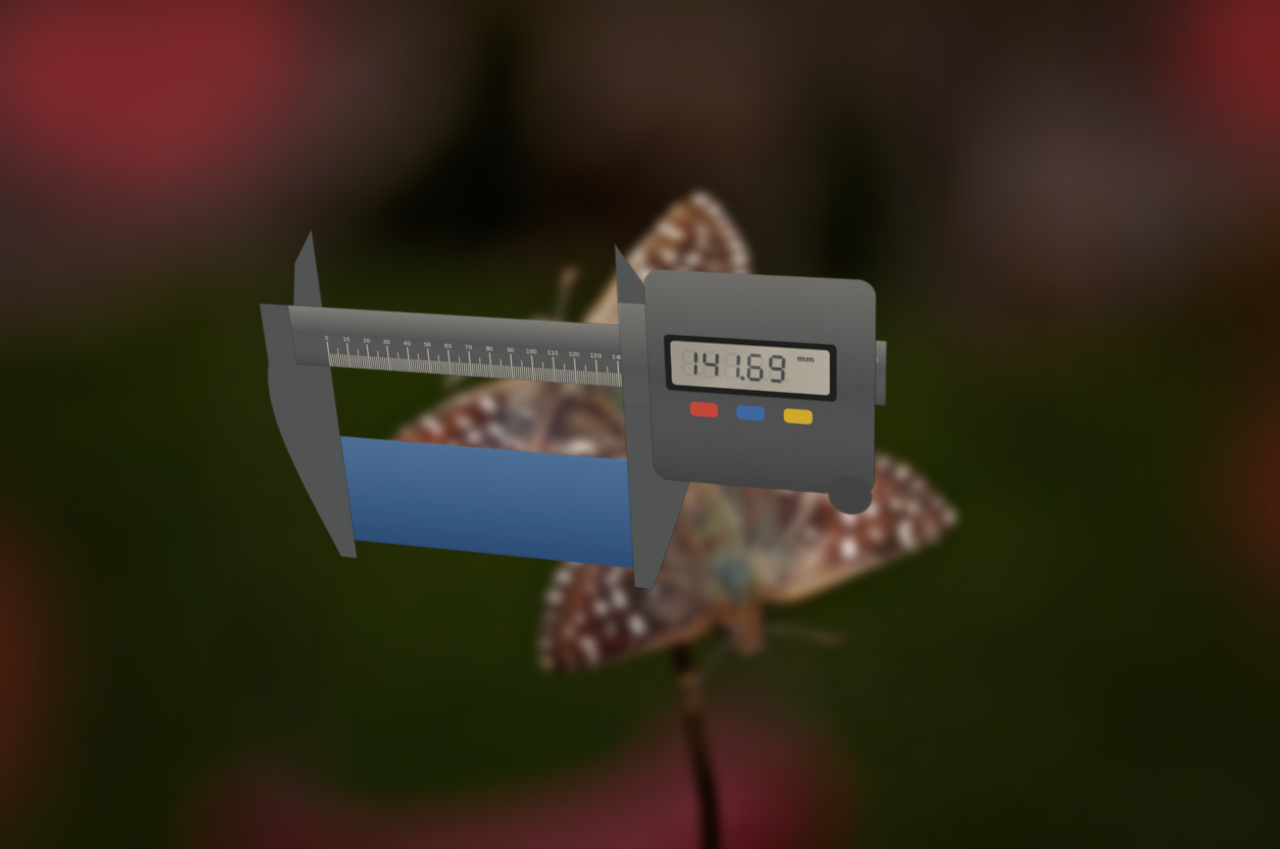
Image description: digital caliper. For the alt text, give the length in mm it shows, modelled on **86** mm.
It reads **141.69** mm
